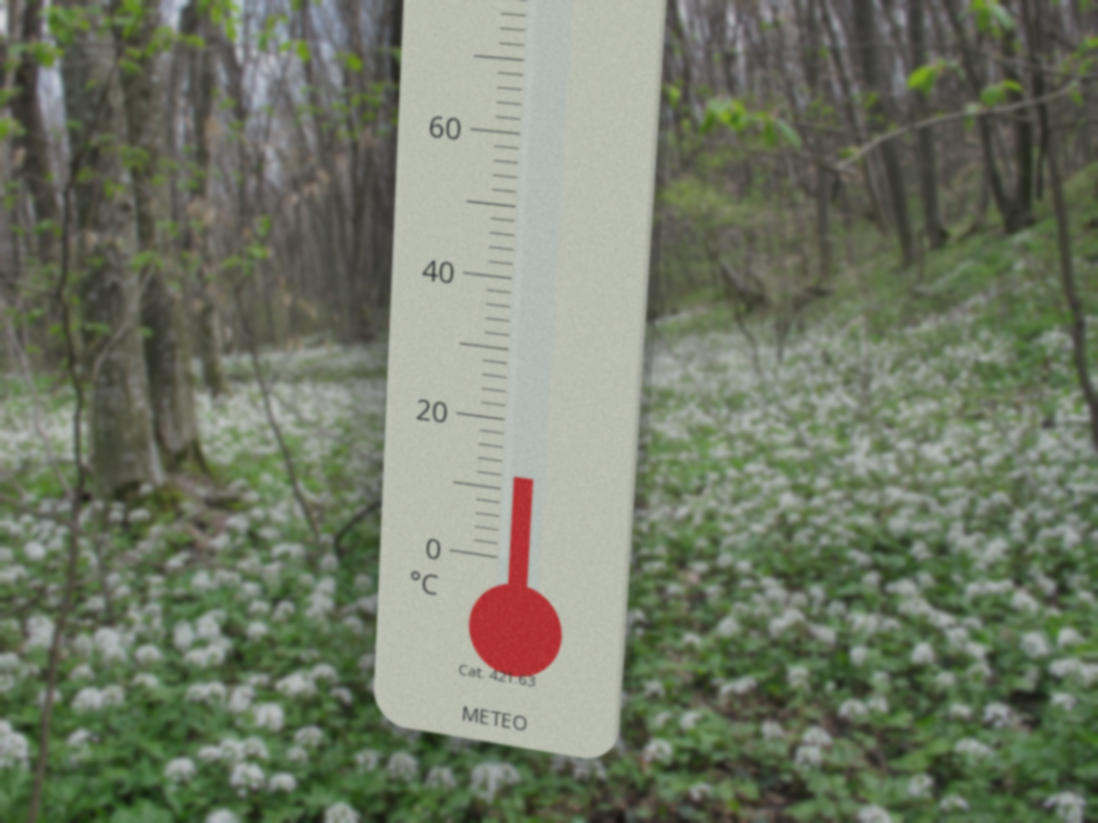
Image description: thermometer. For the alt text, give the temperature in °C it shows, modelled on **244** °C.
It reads **12** °C
